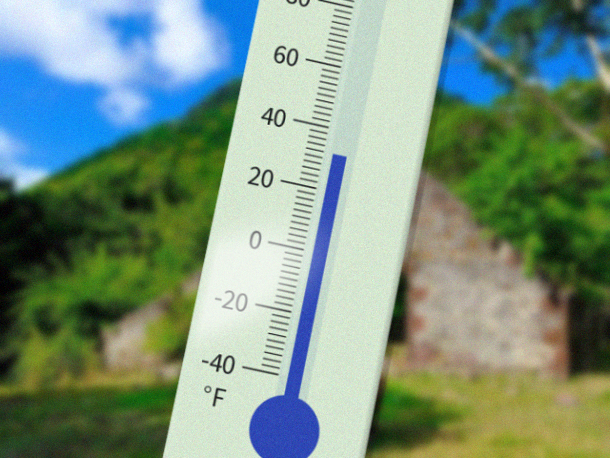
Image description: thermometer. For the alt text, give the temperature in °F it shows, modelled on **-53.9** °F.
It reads **32** °F
